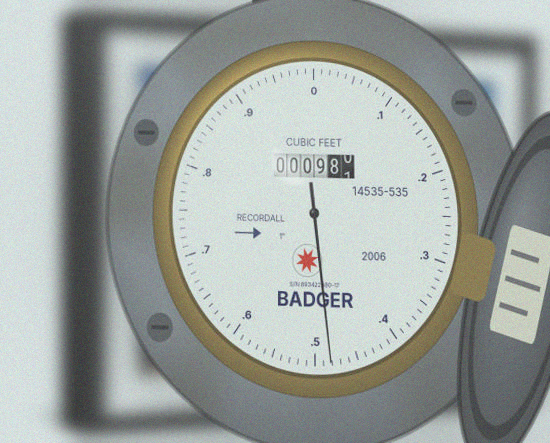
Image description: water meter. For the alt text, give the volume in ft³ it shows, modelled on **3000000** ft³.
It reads **980.48** ft³
